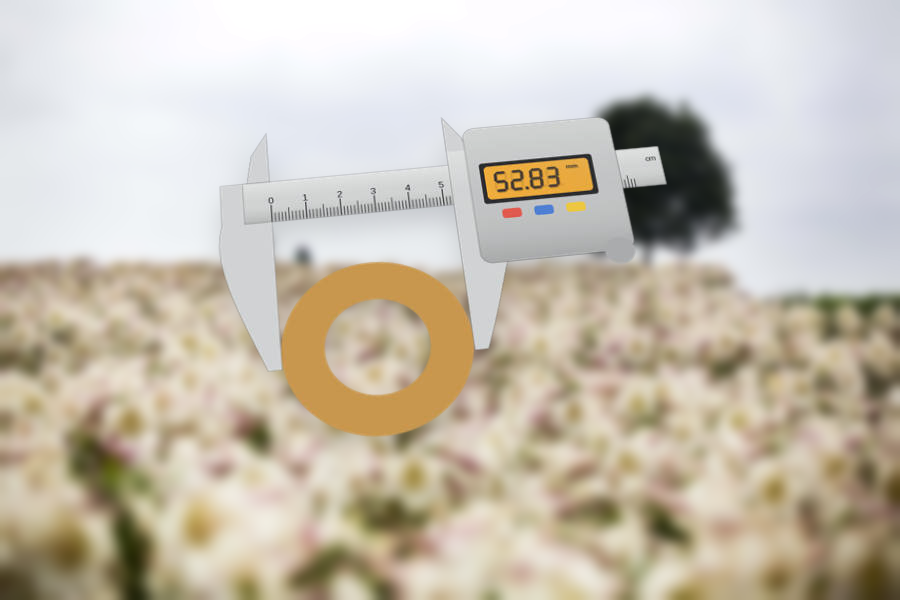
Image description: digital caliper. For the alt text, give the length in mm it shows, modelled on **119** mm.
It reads **52.83** mm
